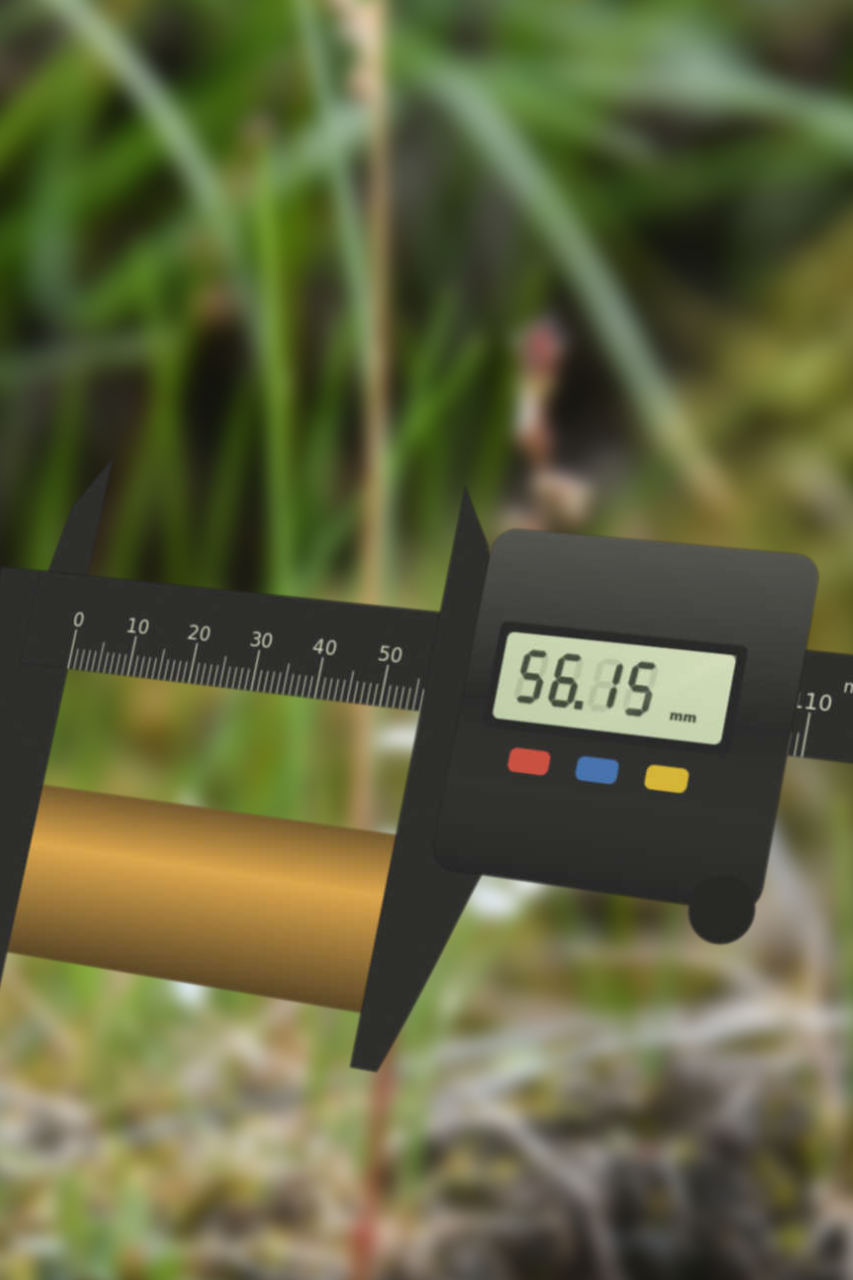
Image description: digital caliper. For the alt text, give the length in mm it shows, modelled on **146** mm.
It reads **56.15** mm
